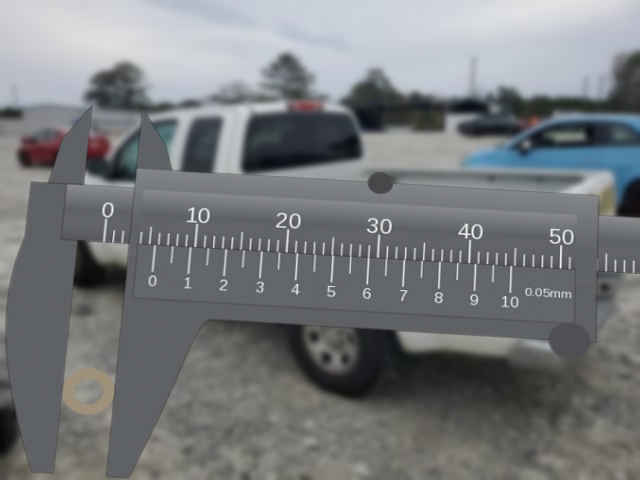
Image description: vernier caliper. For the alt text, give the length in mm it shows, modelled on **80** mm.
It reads **5.6** mm
